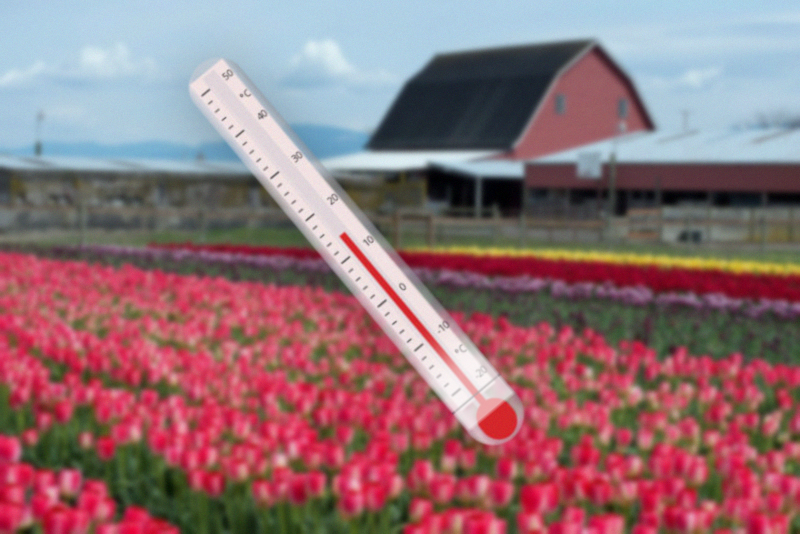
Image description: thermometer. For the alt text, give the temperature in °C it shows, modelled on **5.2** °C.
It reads **14** °C
